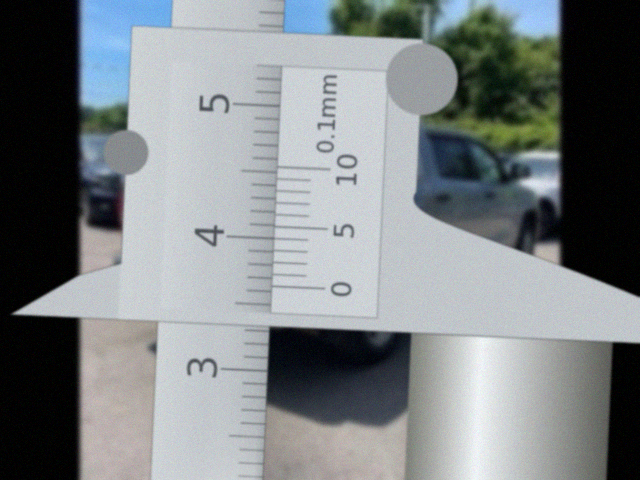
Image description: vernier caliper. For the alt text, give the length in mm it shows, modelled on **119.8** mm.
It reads **36.4** mm
